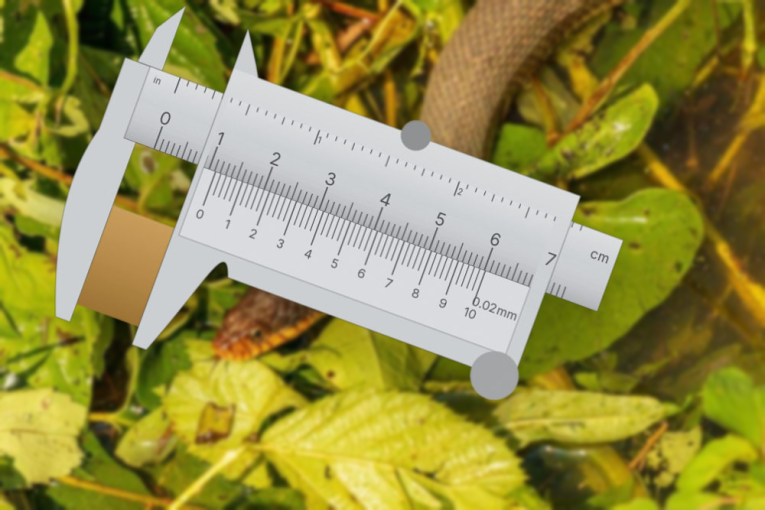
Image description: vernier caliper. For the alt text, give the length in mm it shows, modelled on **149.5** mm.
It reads **11.2** mm
